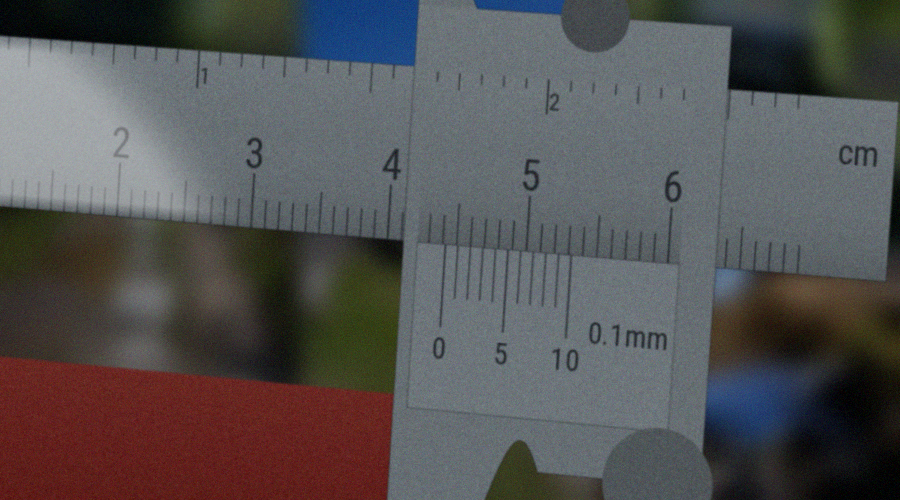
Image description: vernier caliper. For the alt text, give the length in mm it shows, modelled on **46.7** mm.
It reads **44.2** mm
